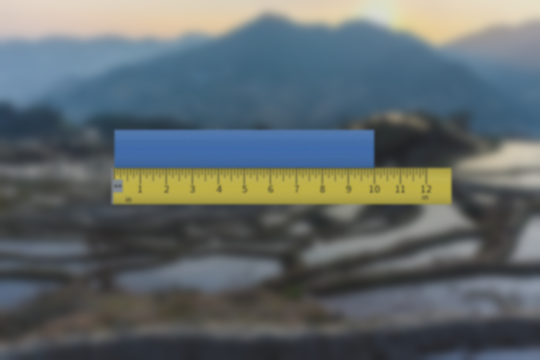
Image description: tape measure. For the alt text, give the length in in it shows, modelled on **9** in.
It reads **10** in
